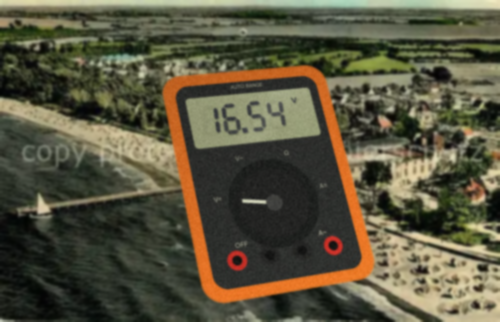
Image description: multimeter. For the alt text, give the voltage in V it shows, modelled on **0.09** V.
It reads **16.54** V
